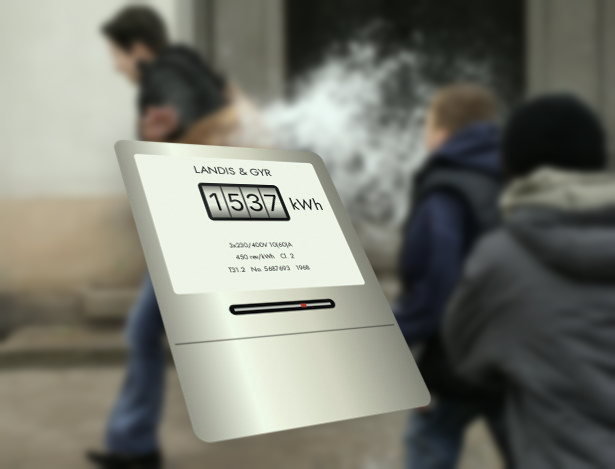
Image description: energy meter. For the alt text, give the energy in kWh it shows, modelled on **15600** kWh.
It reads **1537** kWh
